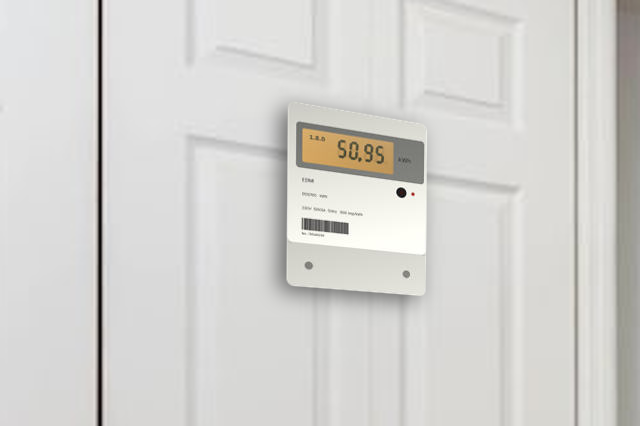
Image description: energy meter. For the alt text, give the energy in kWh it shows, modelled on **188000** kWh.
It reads **50.95** kWh
